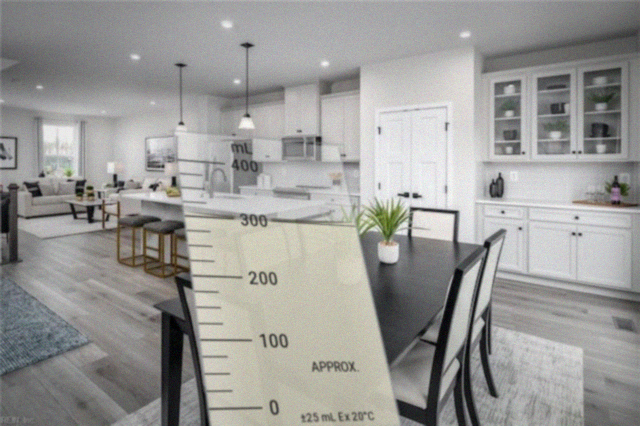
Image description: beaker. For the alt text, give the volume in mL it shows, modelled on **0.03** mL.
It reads **300** mL
